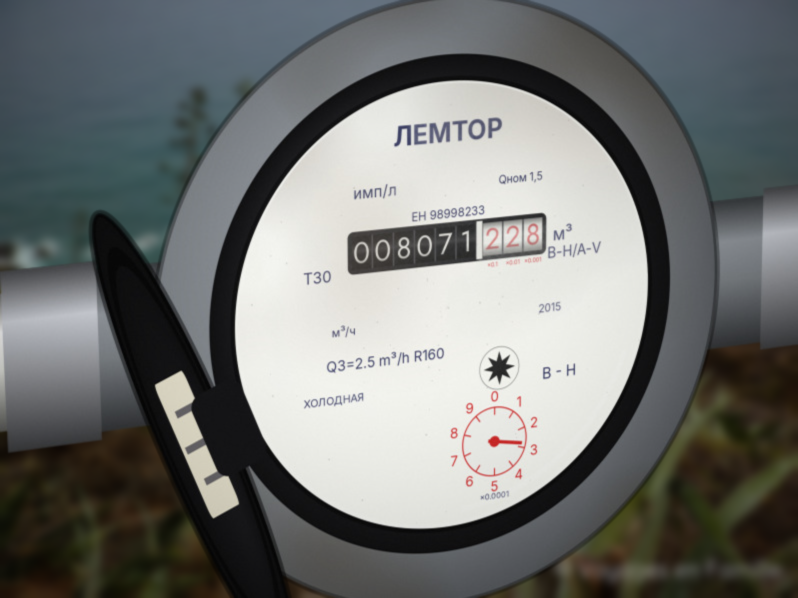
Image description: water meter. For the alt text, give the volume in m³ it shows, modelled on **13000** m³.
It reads **8071.2282** m³
